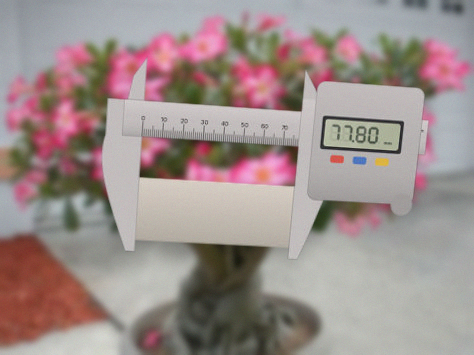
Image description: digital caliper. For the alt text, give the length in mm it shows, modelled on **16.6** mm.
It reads **77.80** mm
